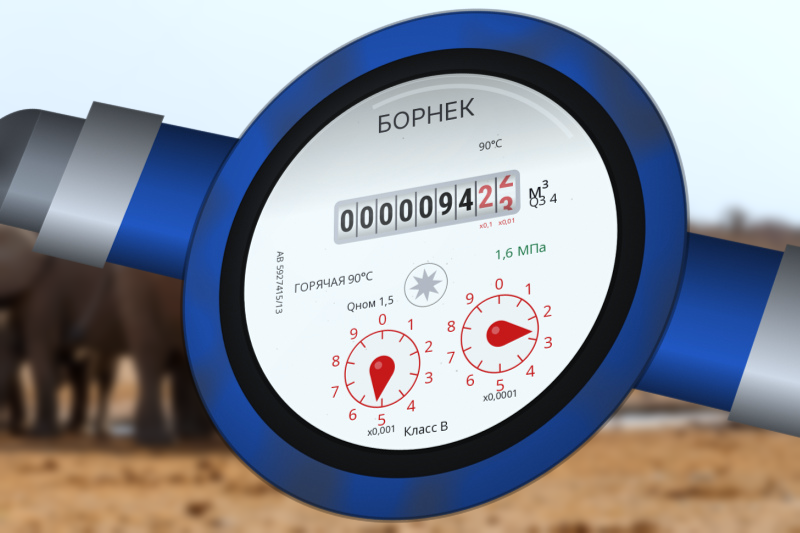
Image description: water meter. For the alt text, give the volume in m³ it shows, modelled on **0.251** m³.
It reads **94.2252** m³
